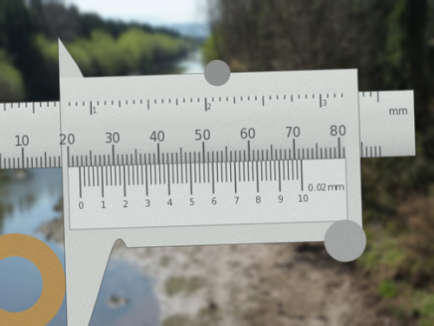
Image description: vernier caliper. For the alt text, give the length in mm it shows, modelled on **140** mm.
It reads **22.5** mm
